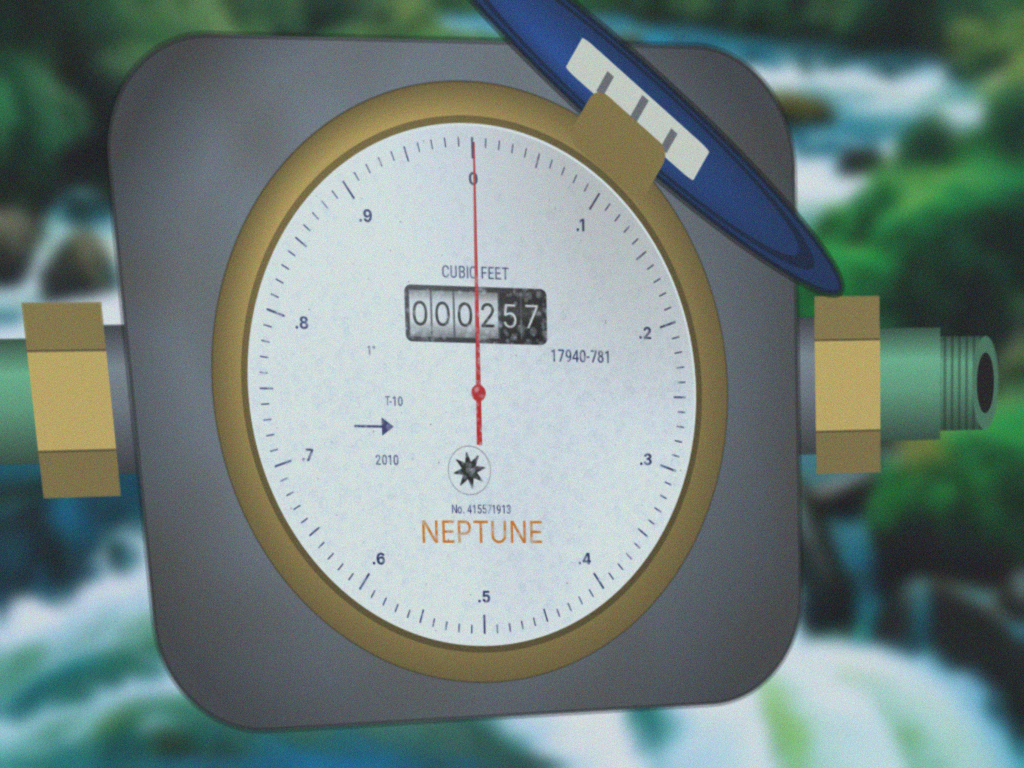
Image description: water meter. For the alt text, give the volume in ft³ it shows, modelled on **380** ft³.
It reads **257.00** ft³
